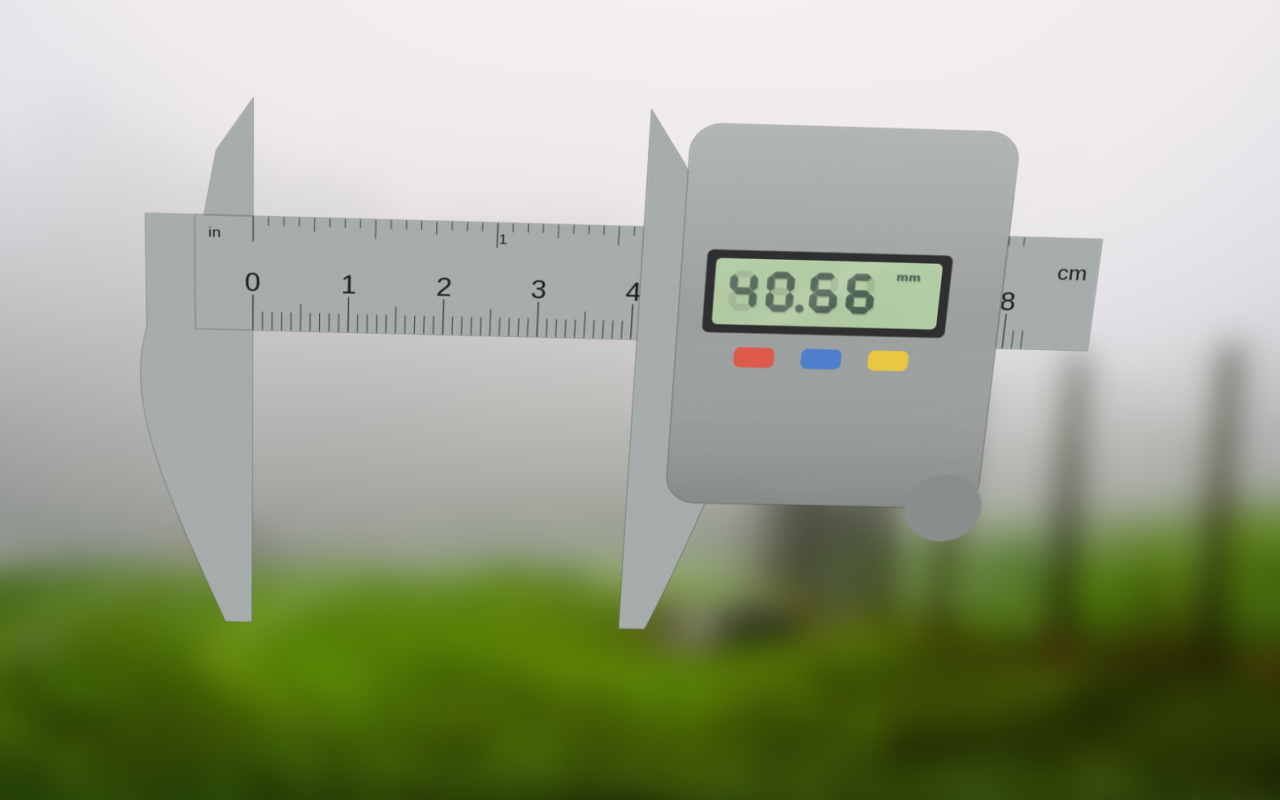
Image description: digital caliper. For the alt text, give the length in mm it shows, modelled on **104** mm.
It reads **40.66** mm
